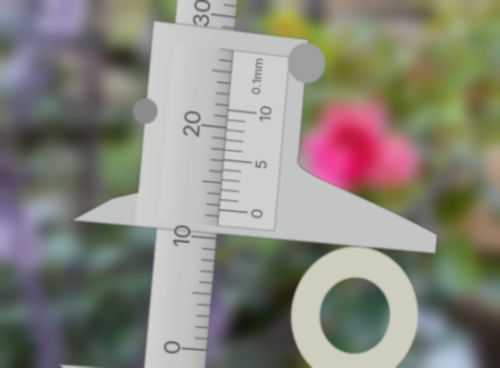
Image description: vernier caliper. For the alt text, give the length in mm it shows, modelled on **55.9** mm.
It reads **12.6** mm
